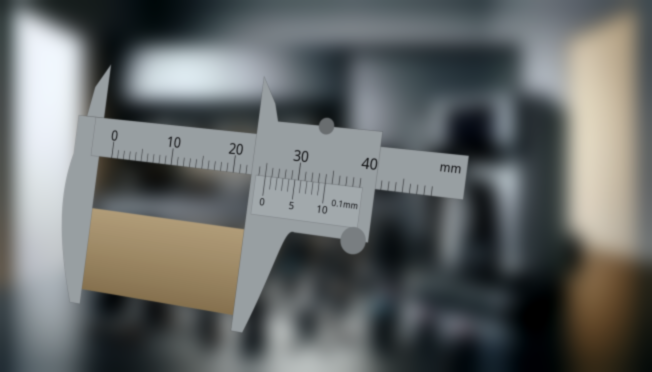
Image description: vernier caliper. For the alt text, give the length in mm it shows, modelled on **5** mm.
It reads **25.0** mm
